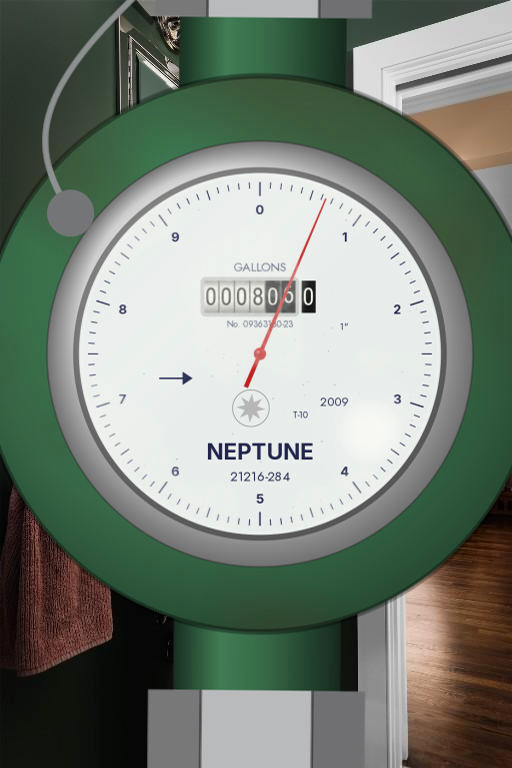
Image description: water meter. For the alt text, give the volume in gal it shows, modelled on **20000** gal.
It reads **8060.6** gal
